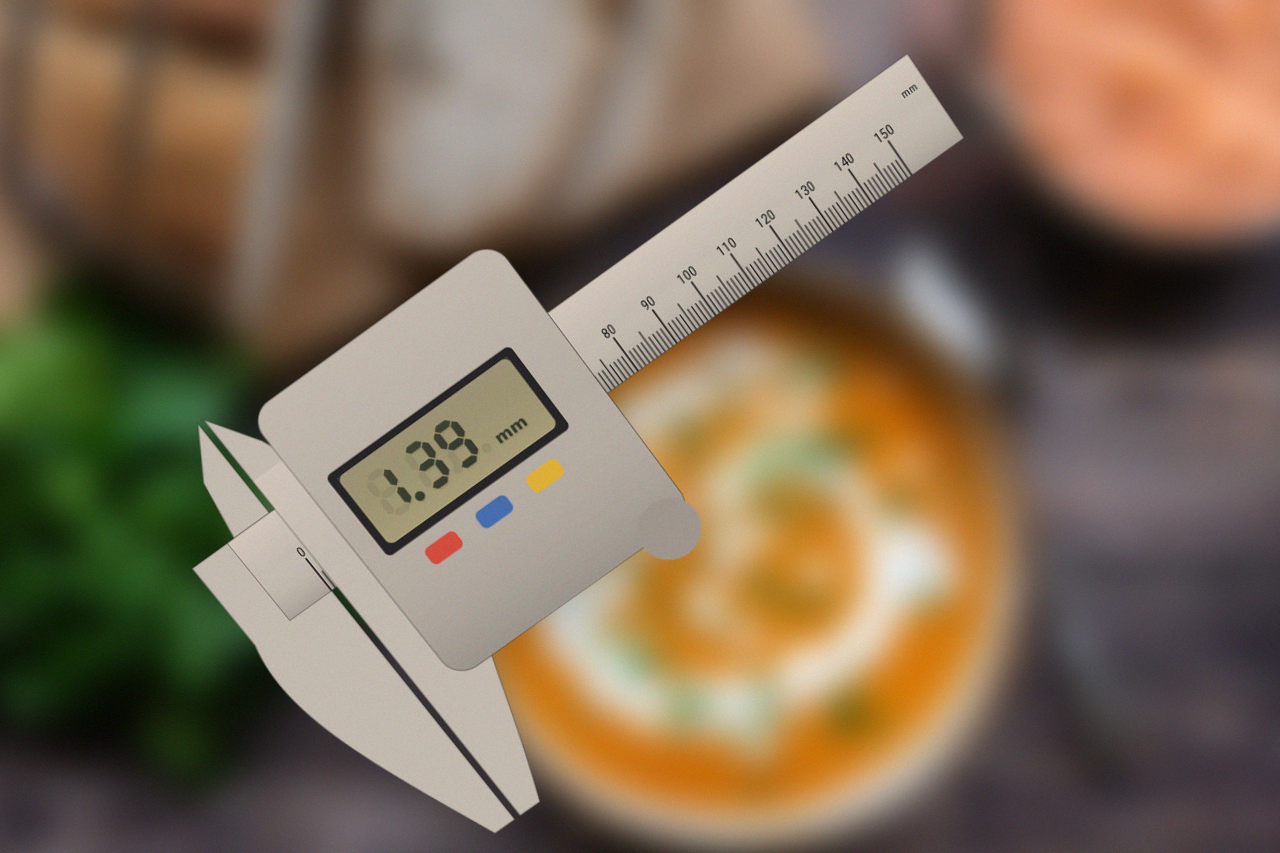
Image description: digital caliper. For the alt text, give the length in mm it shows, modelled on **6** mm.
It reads **1.39** mm
